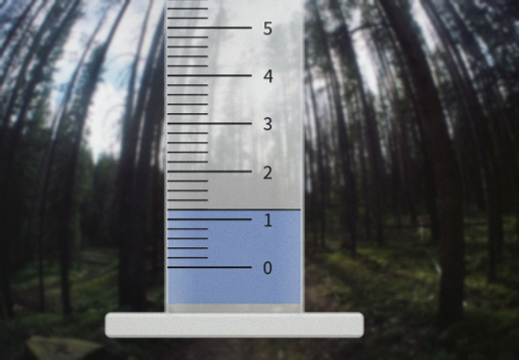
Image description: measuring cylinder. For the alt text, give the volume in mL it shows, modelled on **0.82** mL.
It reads **1.2** mL
